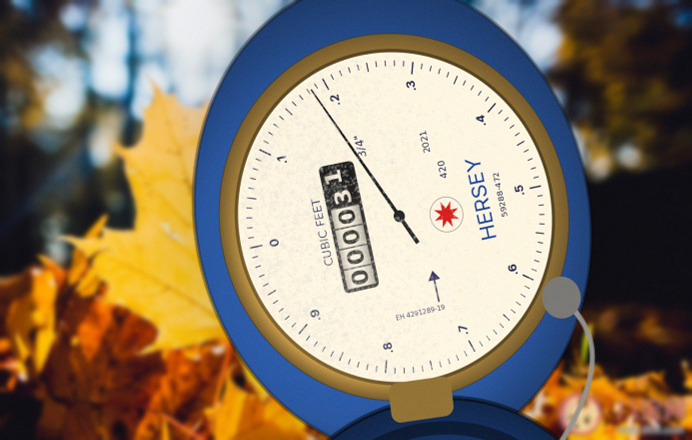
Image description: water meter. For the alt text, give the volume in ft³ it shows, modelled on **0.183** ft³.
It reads **31.18** ft³
